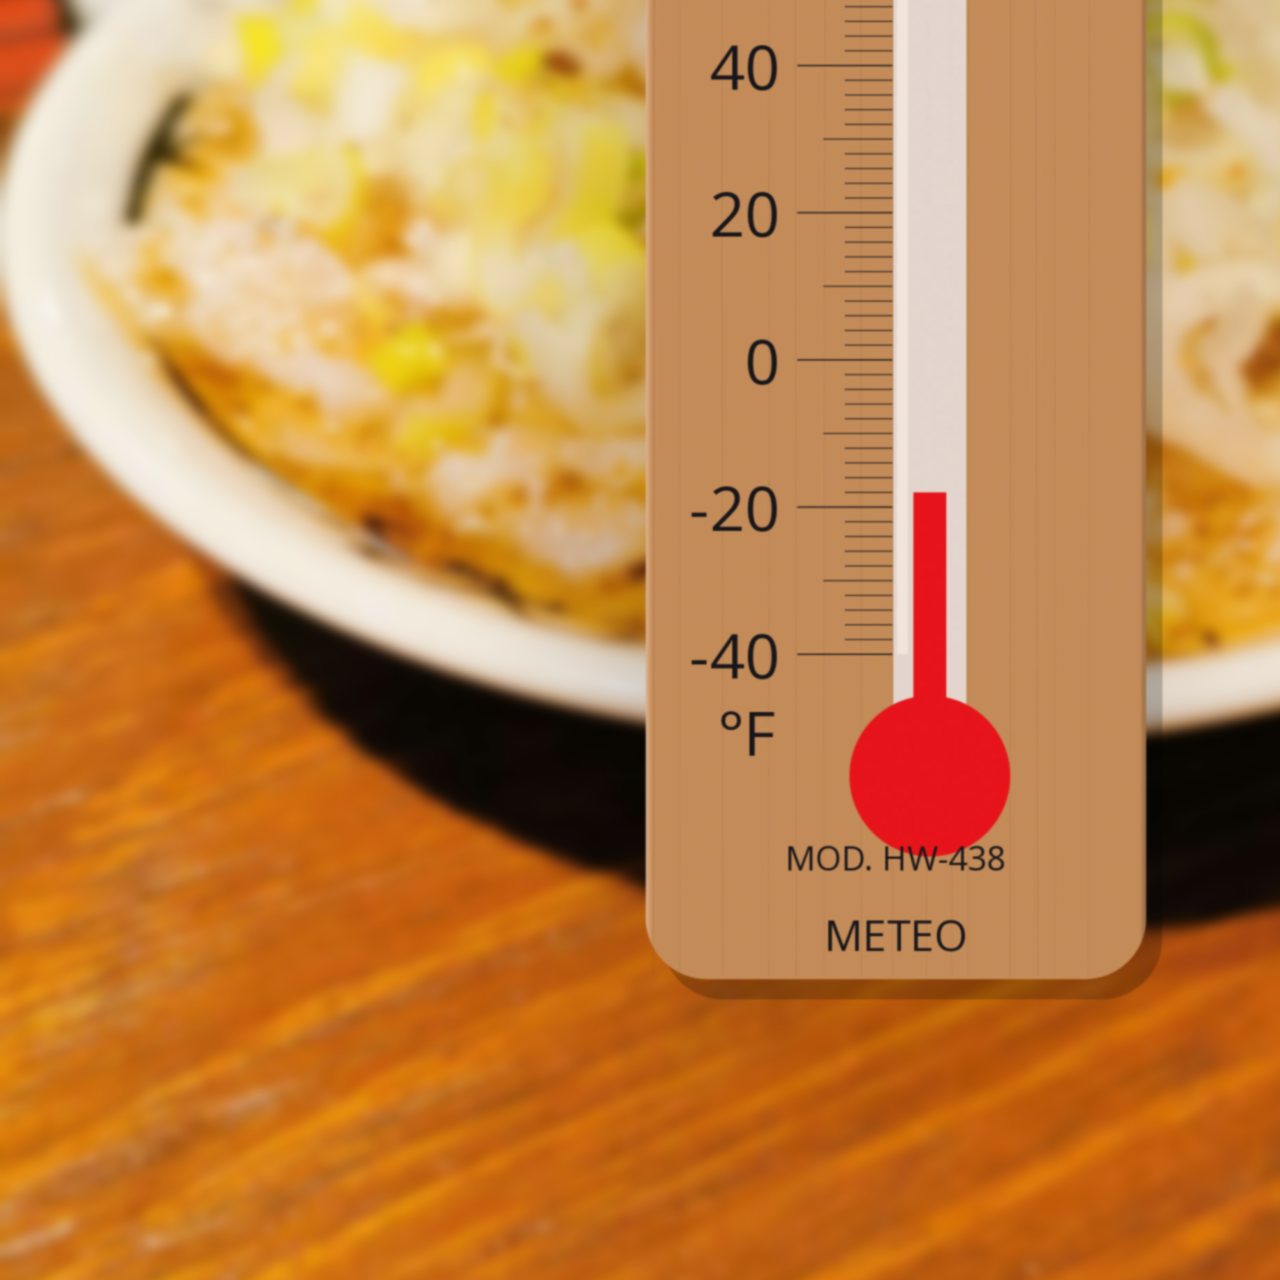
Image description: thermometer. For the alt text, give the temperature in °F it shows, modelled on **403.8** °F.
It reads **-18** °F
